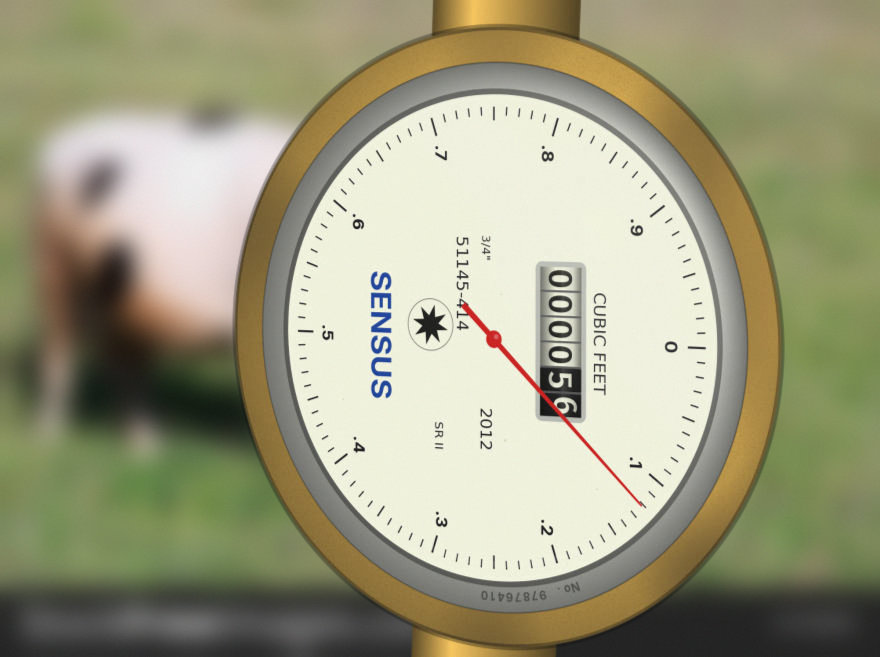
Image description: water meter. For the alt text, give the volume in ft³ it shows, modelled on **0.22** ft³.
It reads **56.12** ft³
